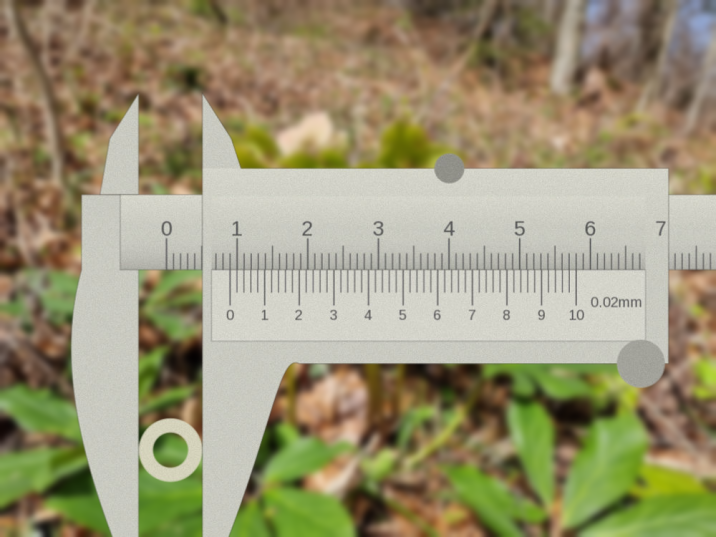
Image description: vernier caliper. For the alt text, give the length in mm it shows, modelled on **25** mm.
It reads **9.0** mm
